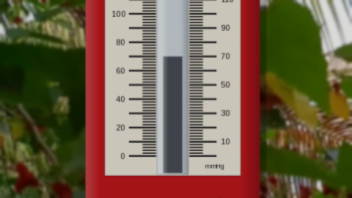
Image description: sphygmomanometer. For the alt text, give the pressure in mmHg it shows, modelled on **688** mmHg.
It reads **70** mmHg
